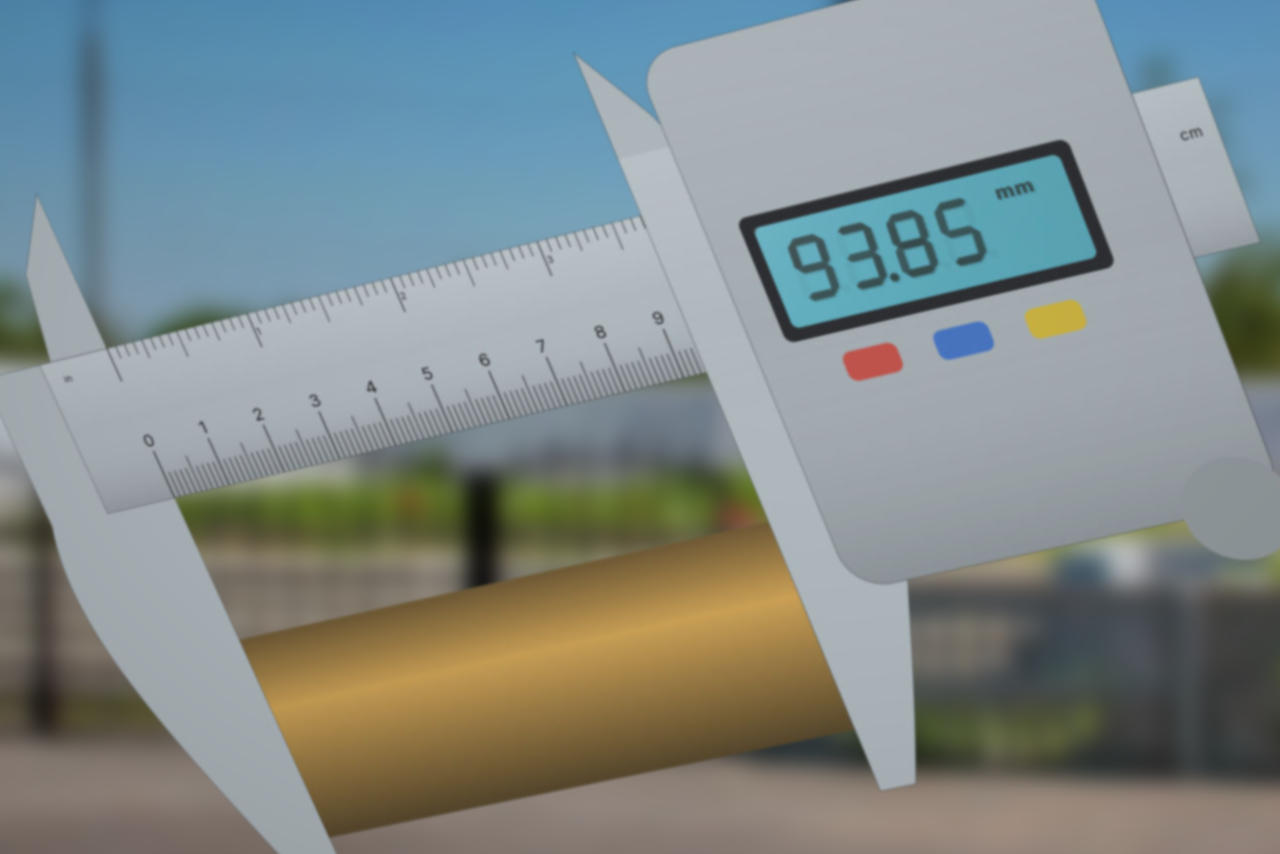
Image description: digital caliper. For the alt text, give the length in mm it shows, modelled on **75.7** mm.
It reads **93.85** mm
